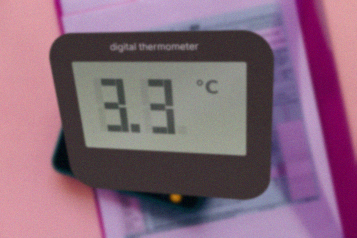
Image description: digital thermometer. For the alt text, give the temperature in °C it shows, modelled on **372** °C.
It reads **3.3** °C
